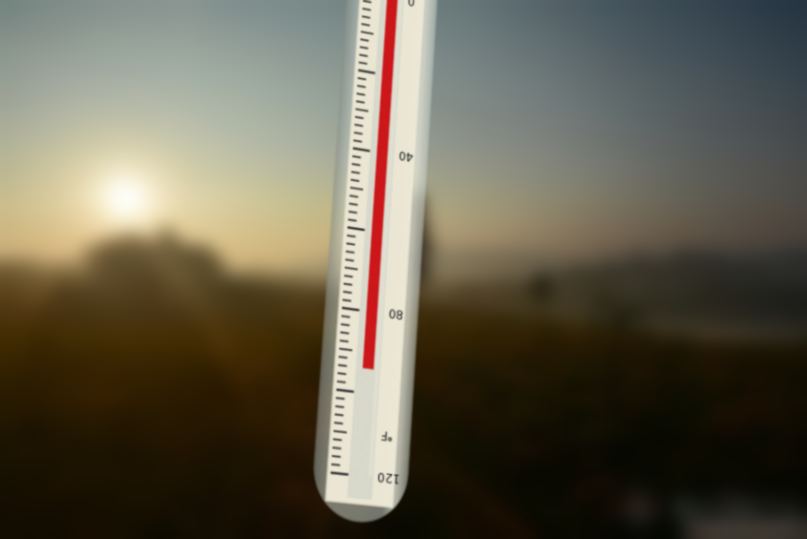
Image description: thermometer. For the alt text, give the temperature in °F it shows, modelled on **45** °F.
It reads **94** °F
